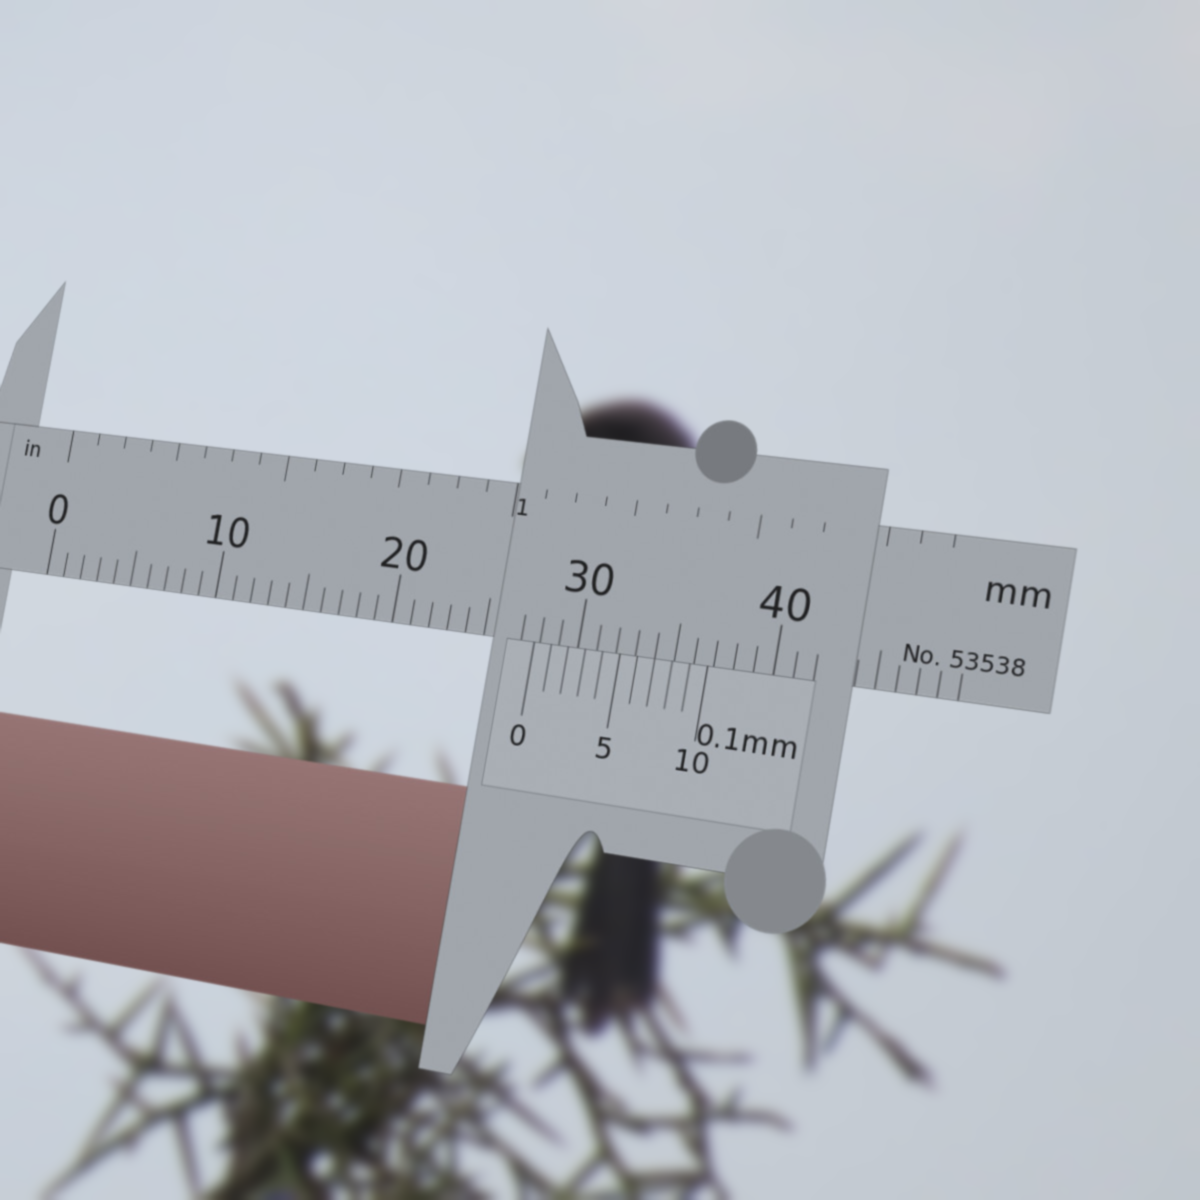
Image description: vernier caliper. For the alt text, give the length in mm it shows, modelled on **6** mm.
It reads **27.7** mm
